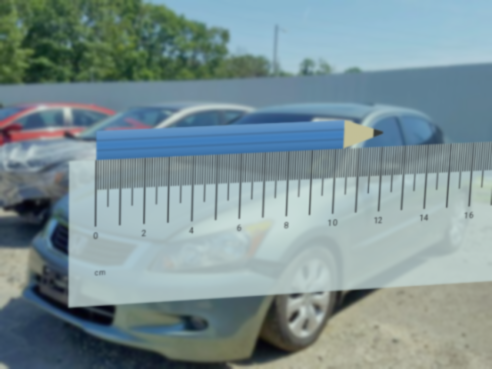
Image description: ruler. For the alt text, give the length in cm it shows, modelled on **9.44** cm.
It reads **12** cm
